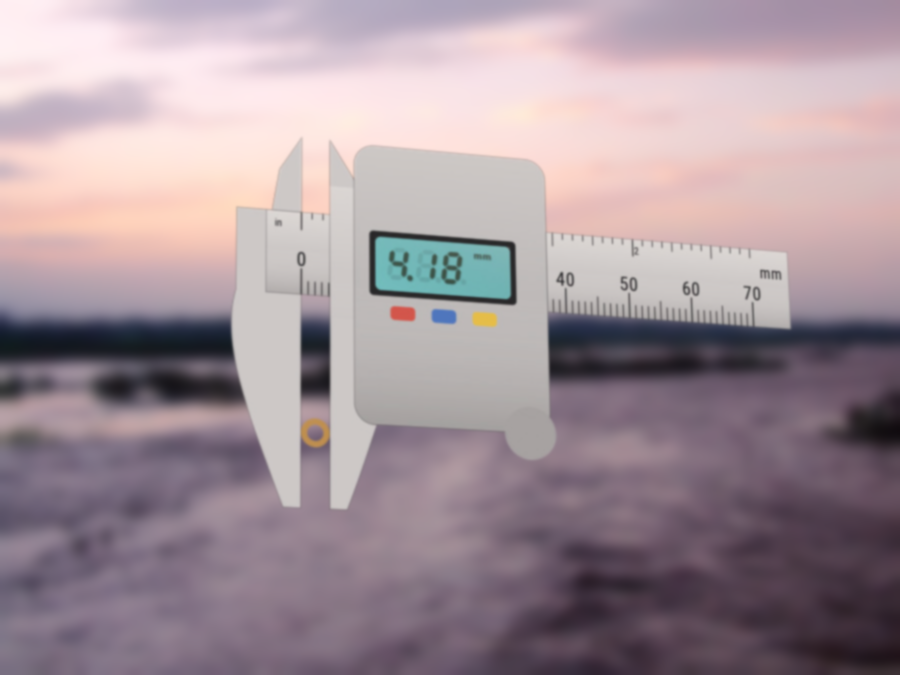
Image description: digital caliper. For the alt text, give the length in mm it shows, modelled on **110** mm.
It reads **4.18** mm
